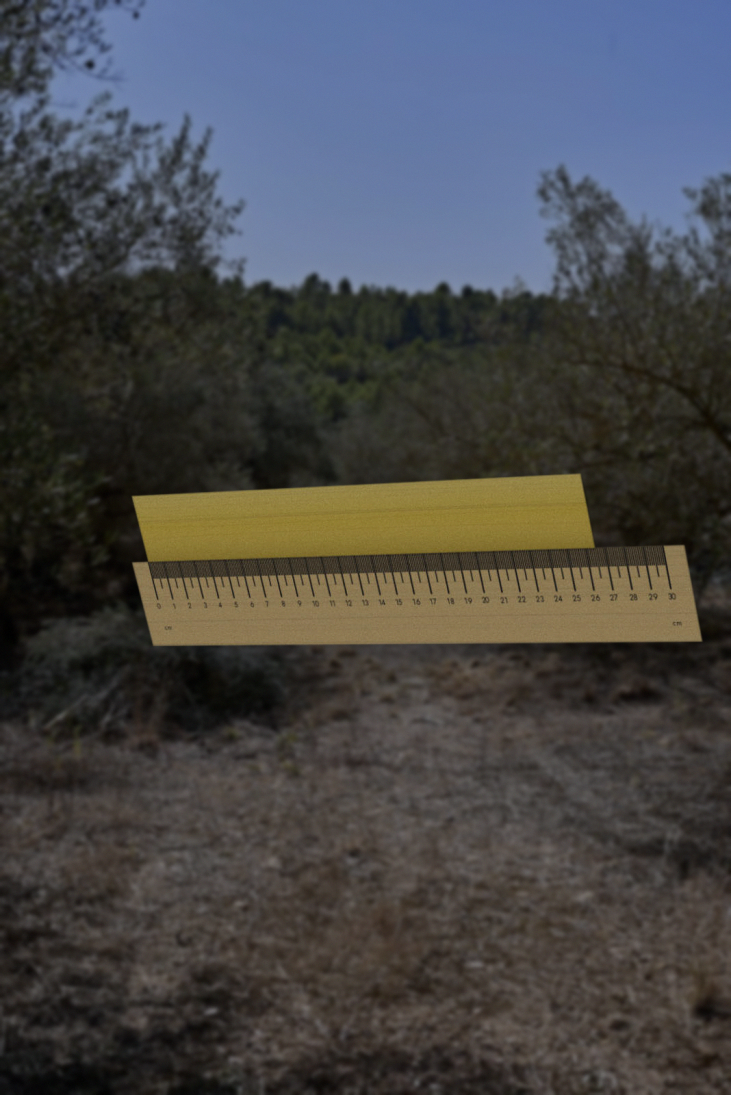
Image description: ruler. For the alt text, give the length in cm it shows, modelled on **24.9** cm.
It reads **26.5** cm
